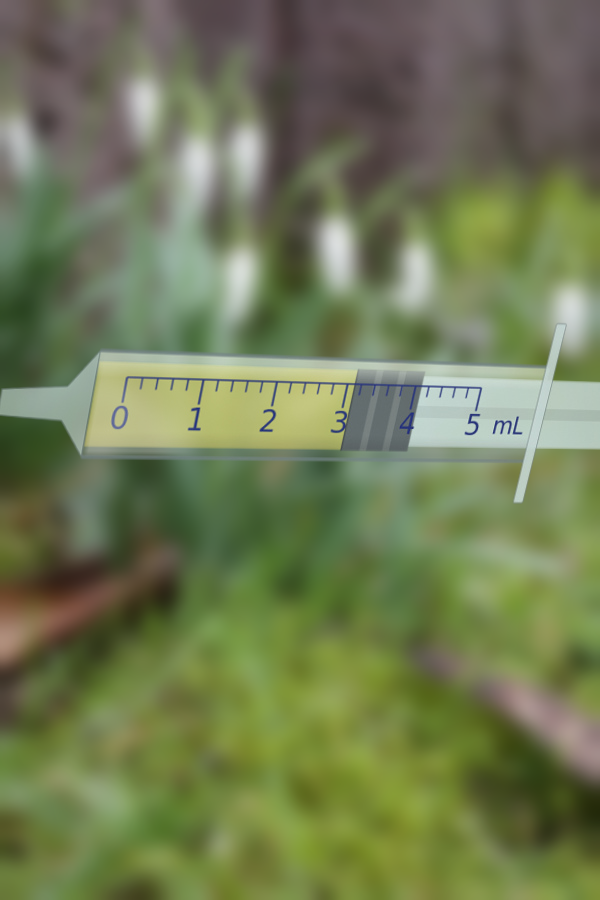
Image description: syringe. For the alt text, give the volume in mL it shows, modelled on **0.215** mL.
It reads **3.1** mL
